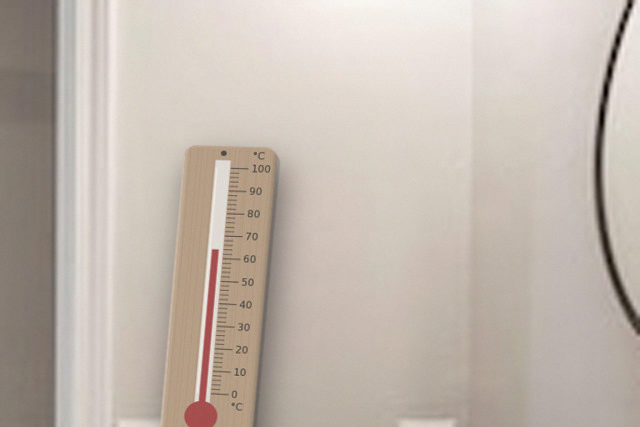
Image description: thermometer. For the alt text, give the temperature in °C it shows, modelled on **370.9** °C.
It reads **64** °C
